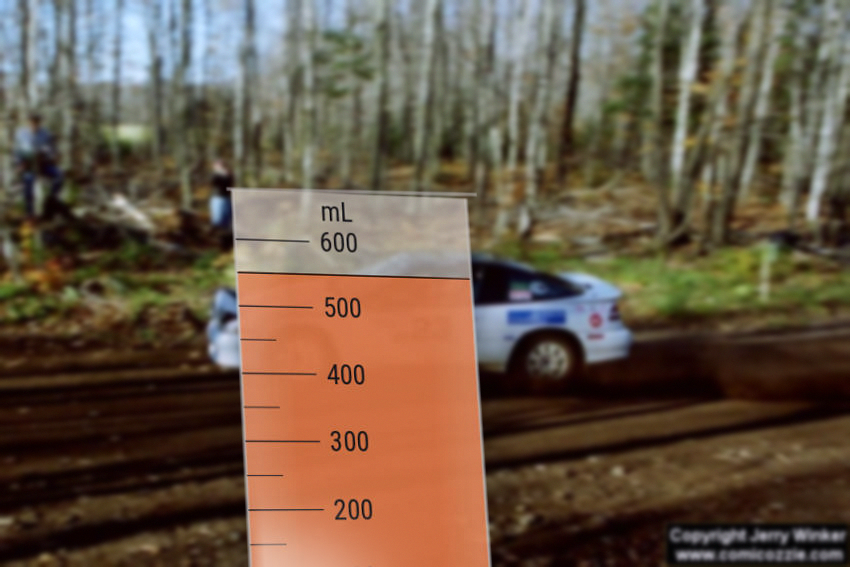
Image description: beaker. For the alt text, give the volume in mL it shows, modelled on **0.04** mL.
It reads **550** mL
